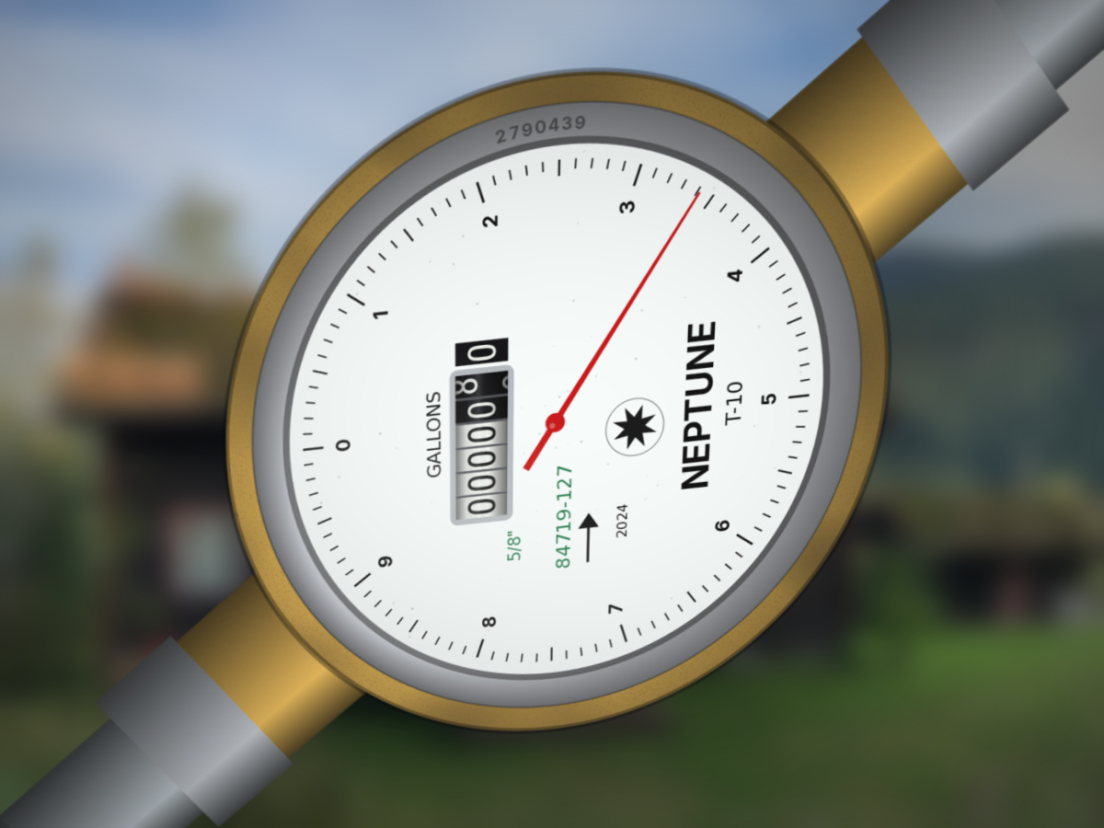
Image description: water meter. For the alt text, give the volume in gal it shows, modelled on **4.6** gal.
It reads **83.4** gal
